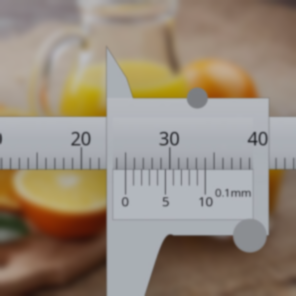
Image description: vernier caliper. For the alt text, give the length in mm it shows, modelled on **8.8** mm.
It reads **25.0** mm
